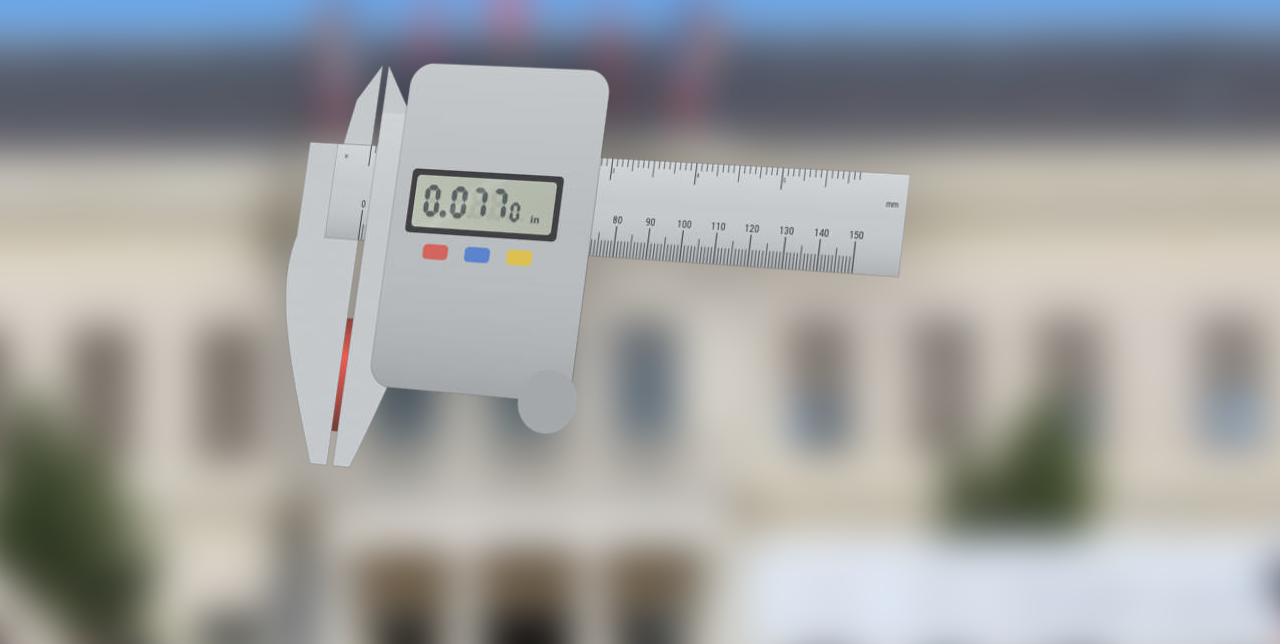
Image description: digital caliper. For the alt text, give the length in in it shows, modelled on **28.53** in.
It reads **0.0770** in
